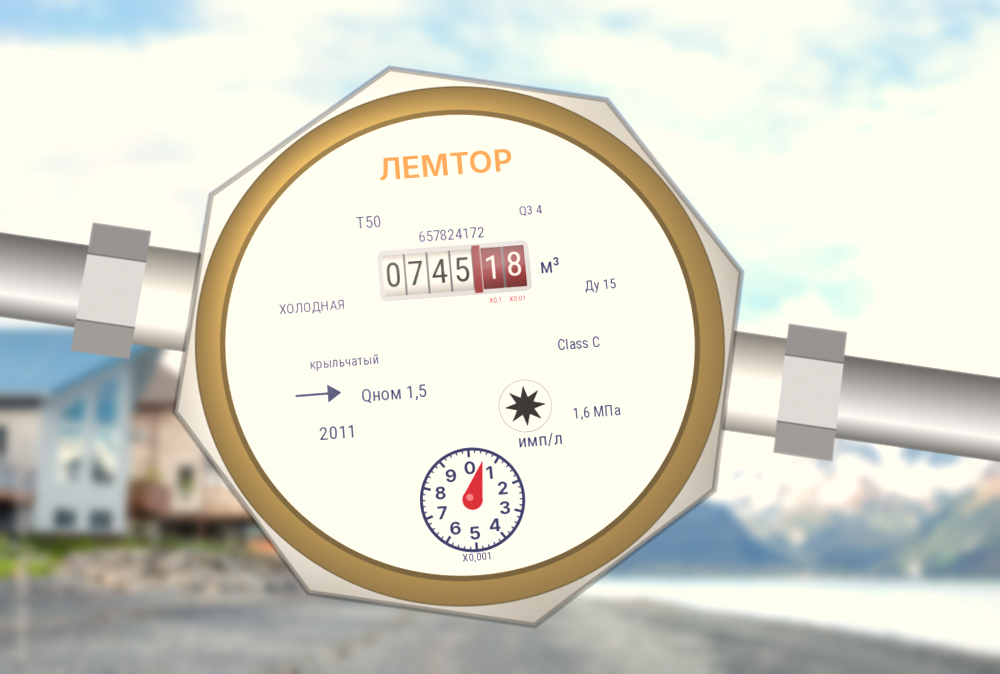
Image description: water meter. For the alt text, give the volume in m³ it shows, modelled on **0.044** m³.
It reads **745.180** m³
